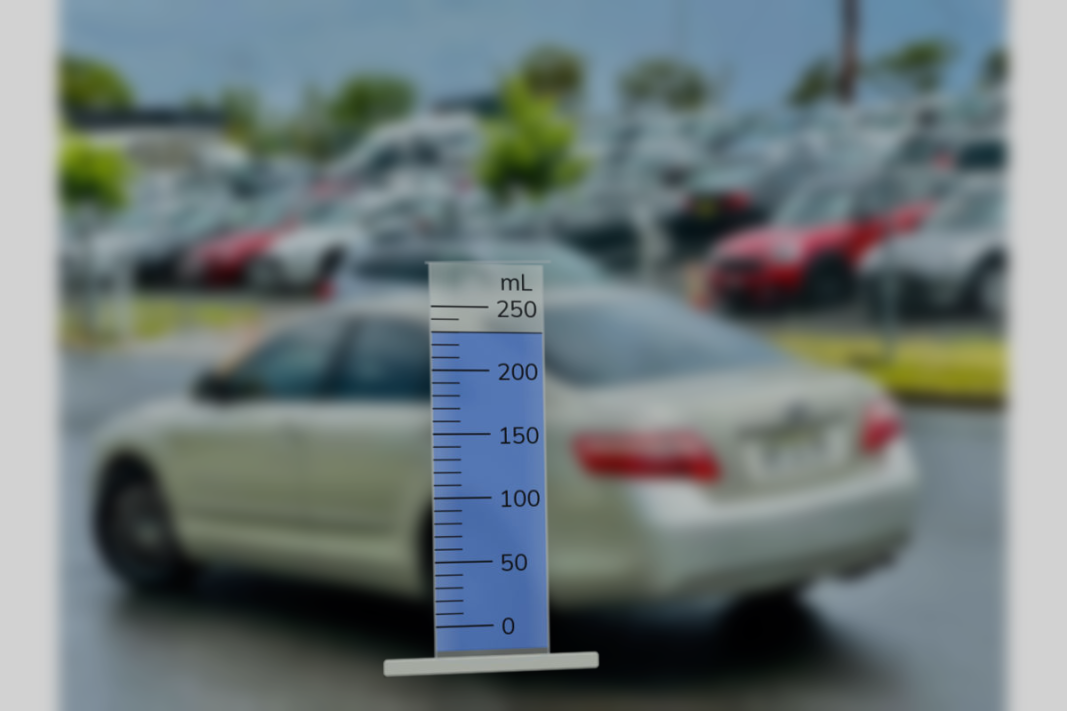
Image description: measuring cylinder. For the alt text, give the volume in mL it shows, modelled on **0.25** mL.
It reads **230** mL
